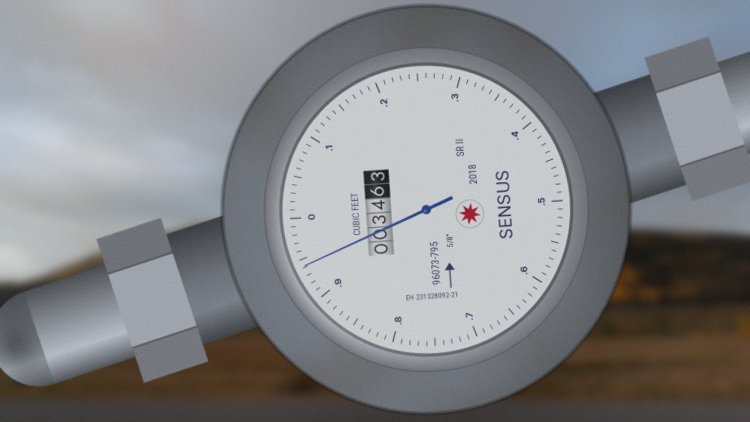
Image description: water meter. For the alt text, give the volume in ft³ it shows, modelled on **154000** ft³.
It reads **3462.94** ft³
